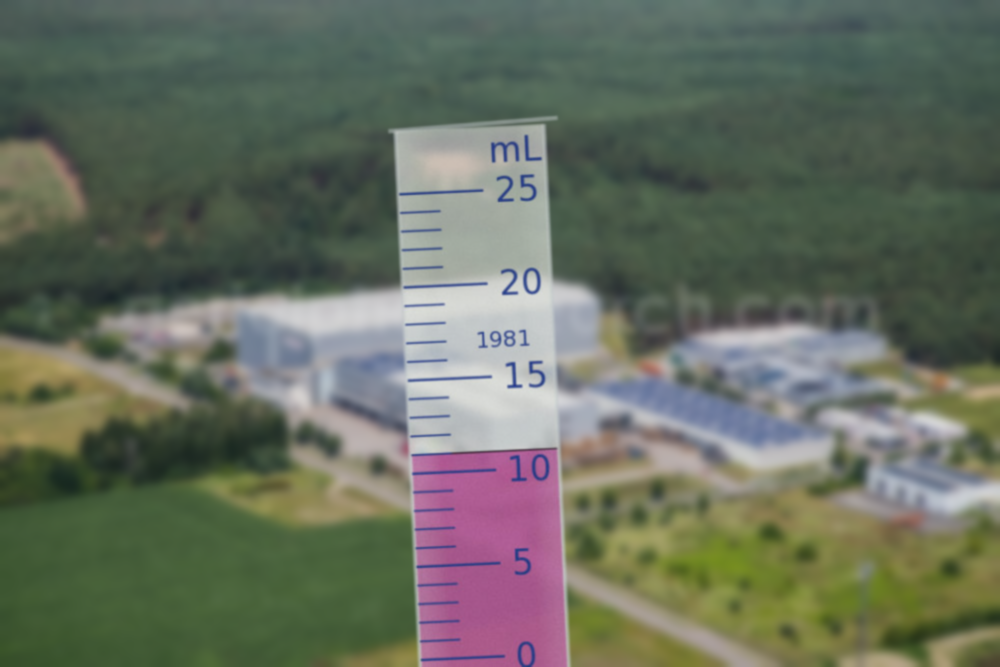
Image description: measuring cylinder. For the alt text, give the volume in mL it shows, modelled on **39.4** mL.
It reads **11** mL
